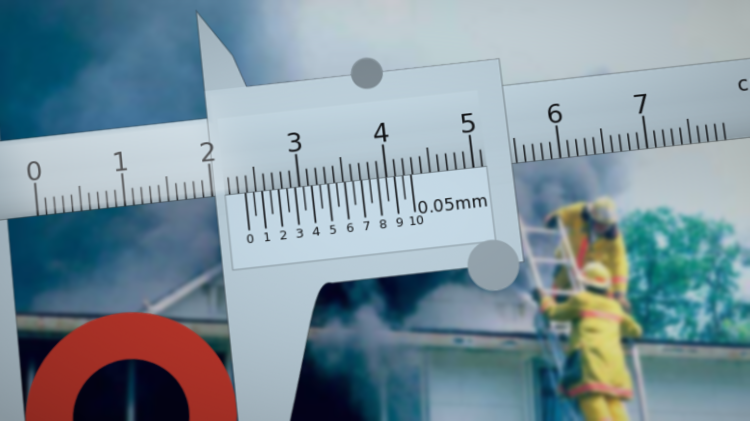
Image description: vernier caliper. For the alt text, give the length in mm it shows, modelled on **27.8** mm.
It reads **23.8** mm
